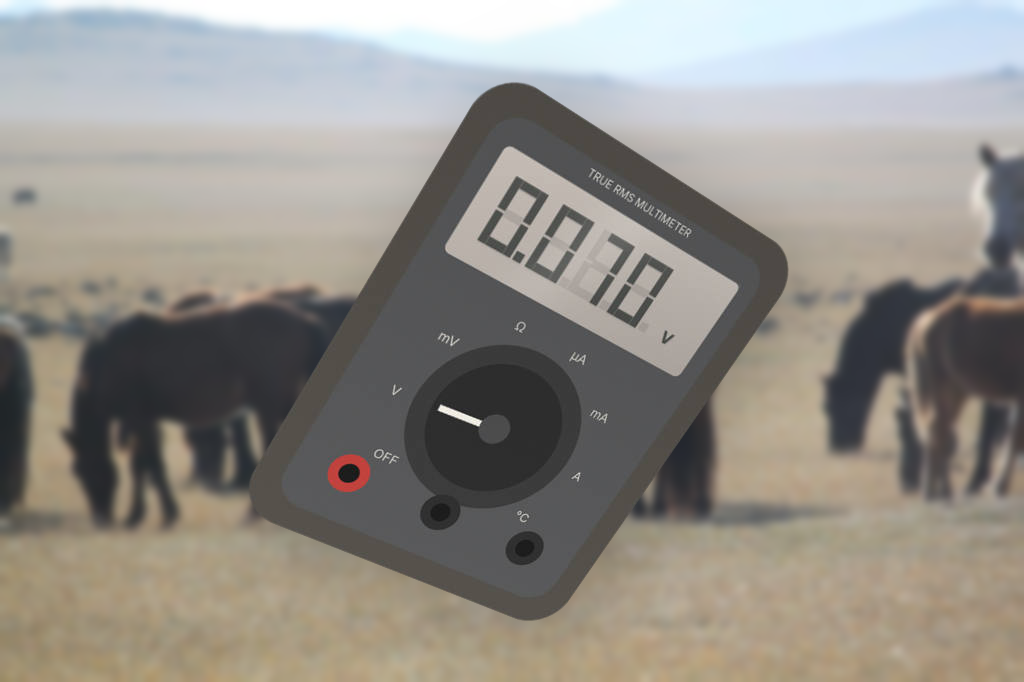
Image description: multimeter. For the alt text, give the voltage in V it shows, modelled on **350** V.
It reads **0.070** V
